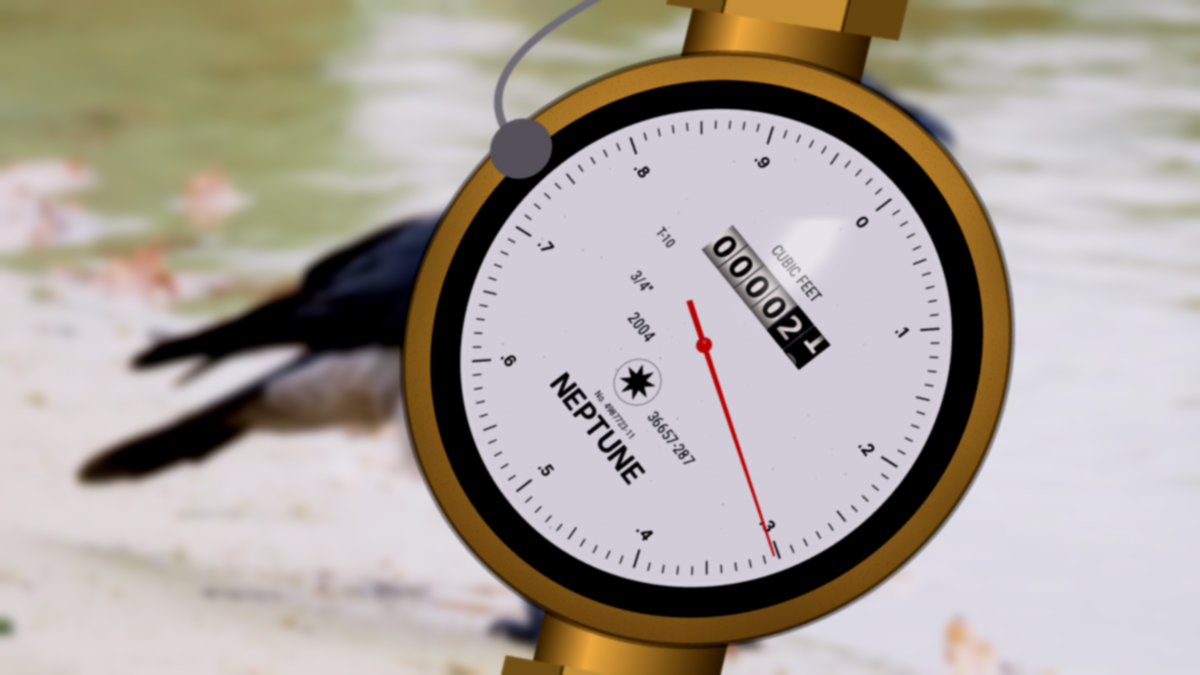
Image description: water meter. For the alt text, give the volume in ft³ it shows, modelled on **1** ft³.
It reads **21.30** ft³
